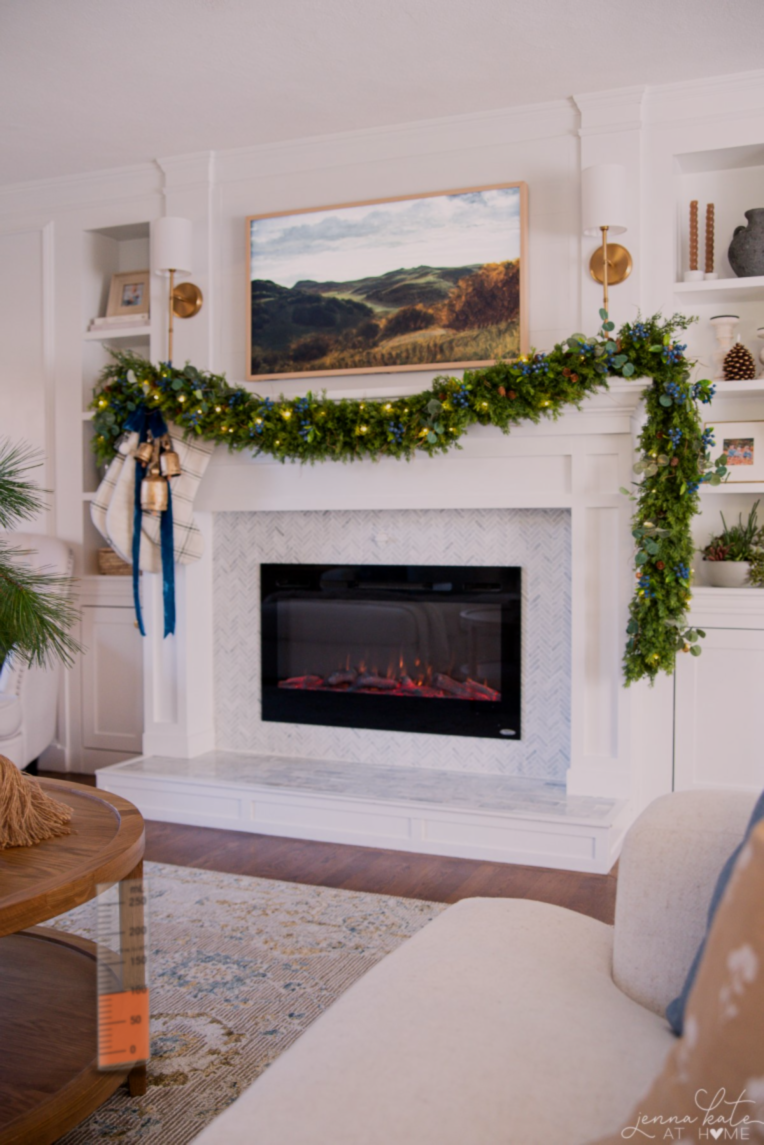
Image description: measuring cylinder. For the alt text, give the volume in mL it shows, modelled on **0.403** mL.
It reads **100** mL
